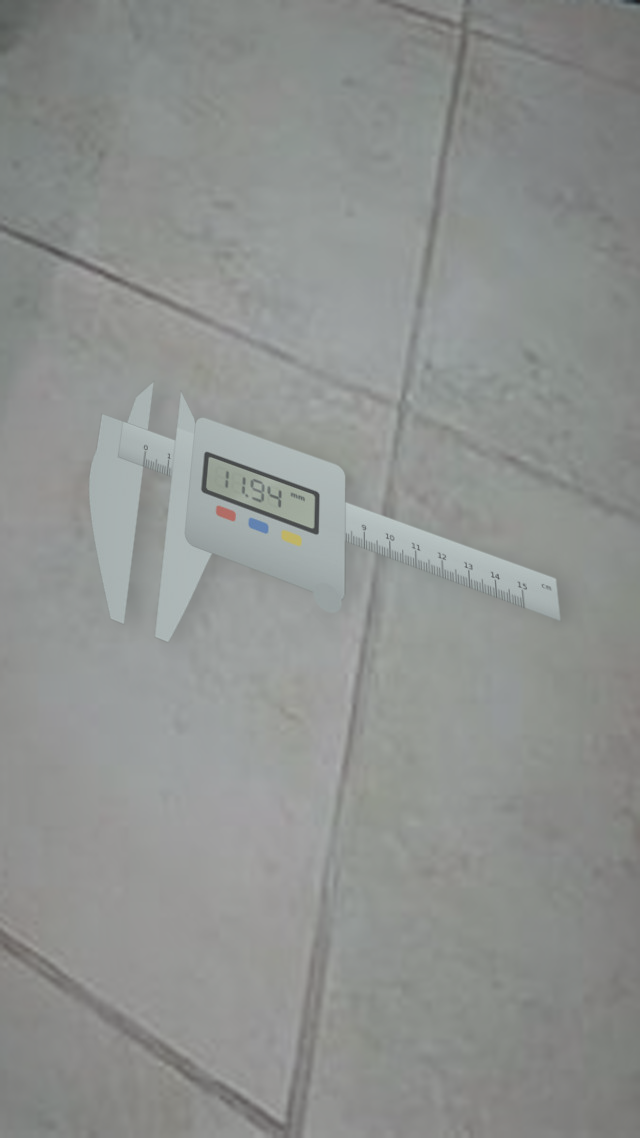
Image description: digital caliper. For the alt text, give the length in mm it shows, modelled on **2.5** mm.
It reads **11.94** mm
